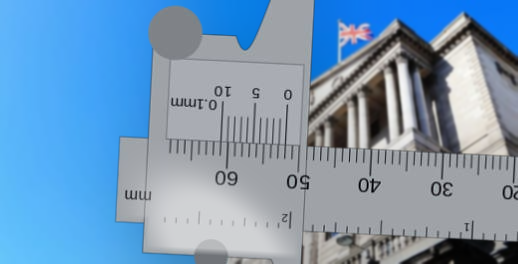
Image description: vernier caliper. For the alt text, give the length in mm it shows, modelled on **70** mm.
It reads **52.0** mm
